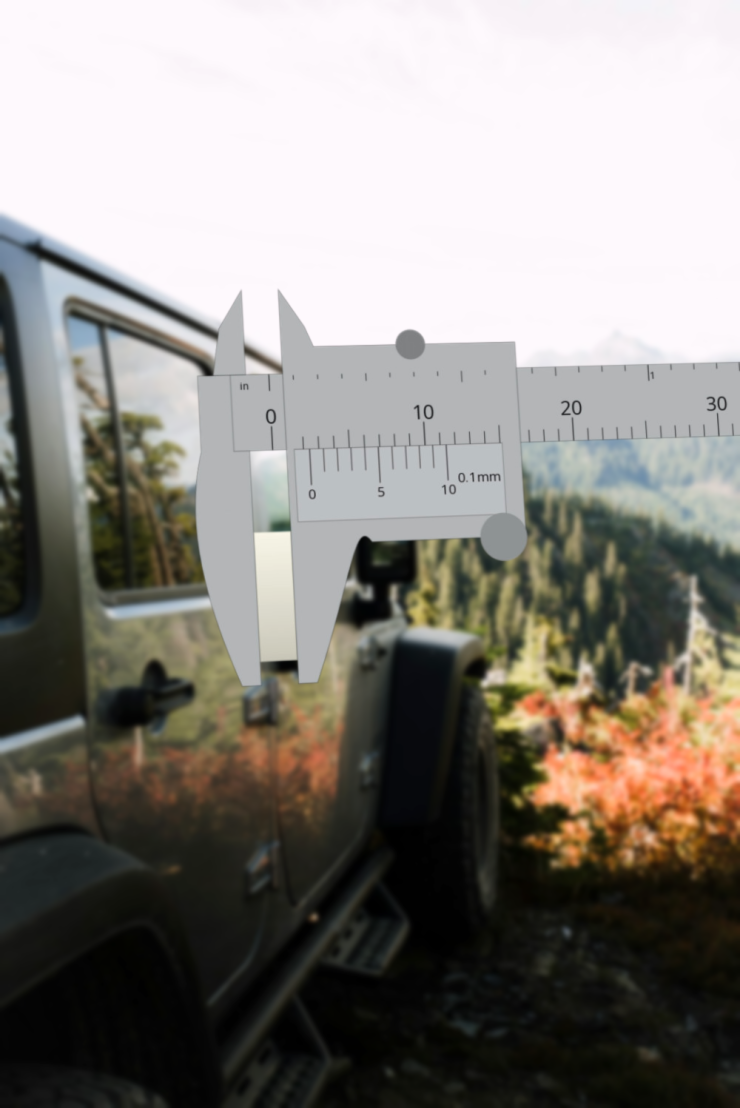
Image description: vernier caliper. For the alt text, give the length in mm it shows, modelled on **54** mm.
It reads **2.4** mm
